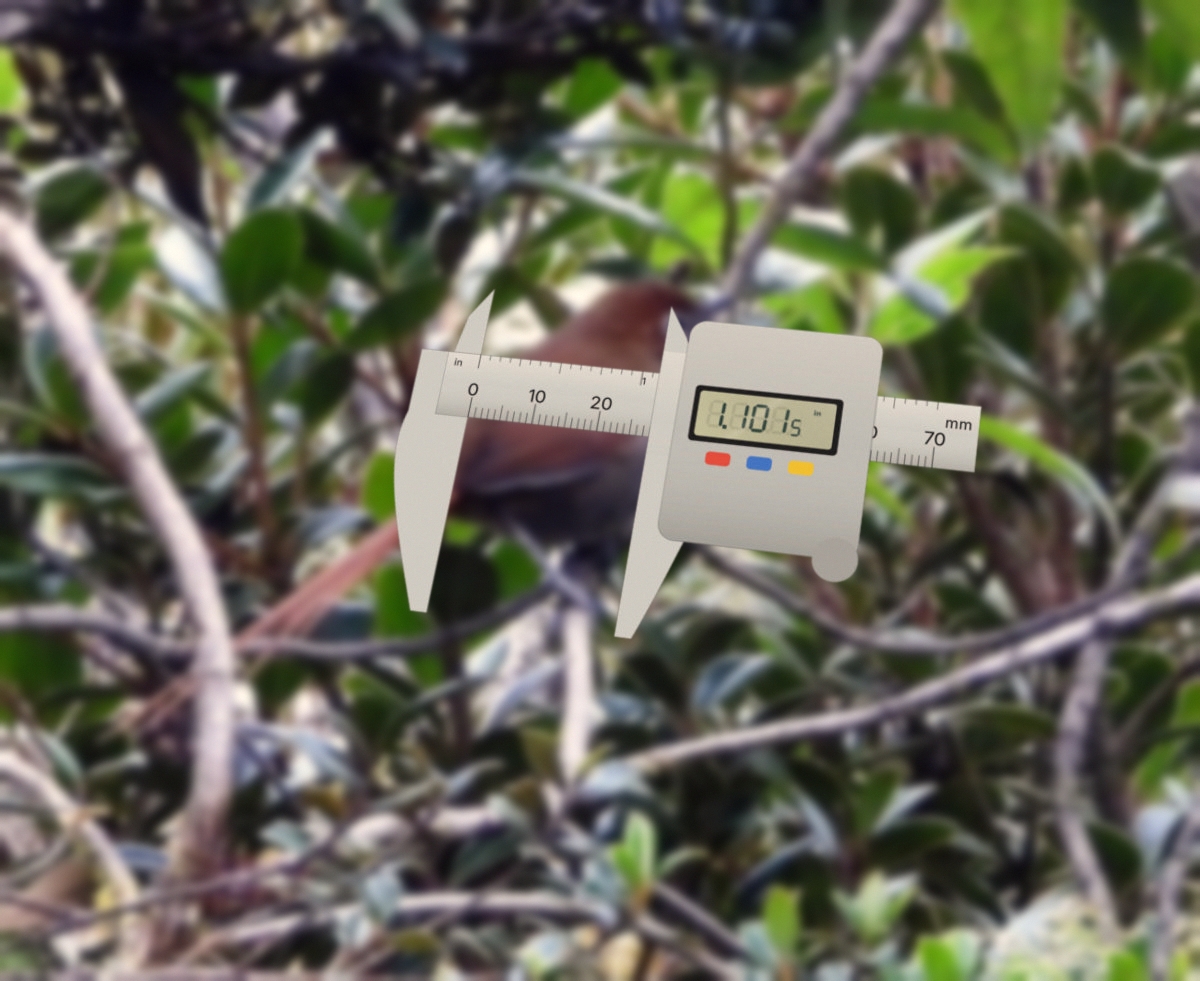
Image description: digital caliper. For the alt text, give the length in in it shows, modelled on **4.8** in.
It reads **1.1015** in
